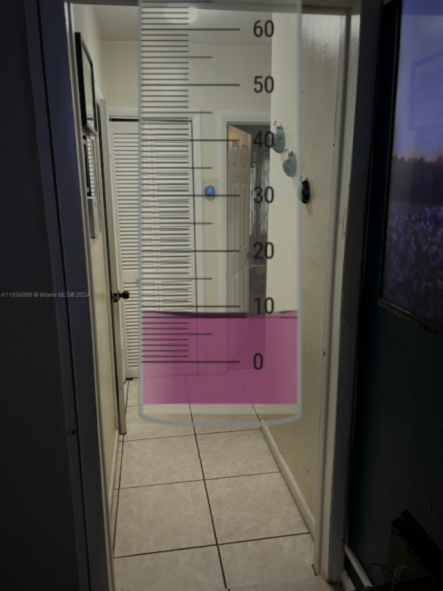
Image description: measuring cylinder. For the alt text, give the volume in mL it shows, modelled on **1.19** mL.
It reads **8** mL
